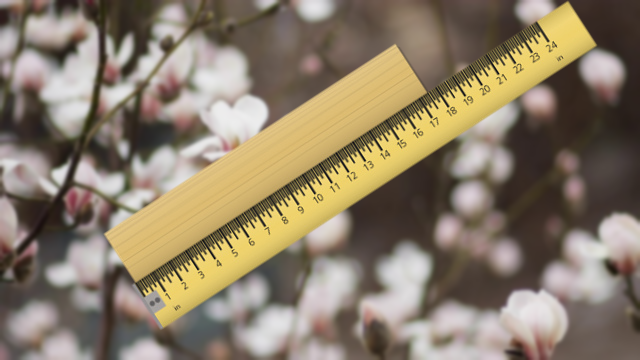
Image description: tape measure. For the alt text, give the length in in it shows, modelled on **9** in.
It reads **17.5** in
